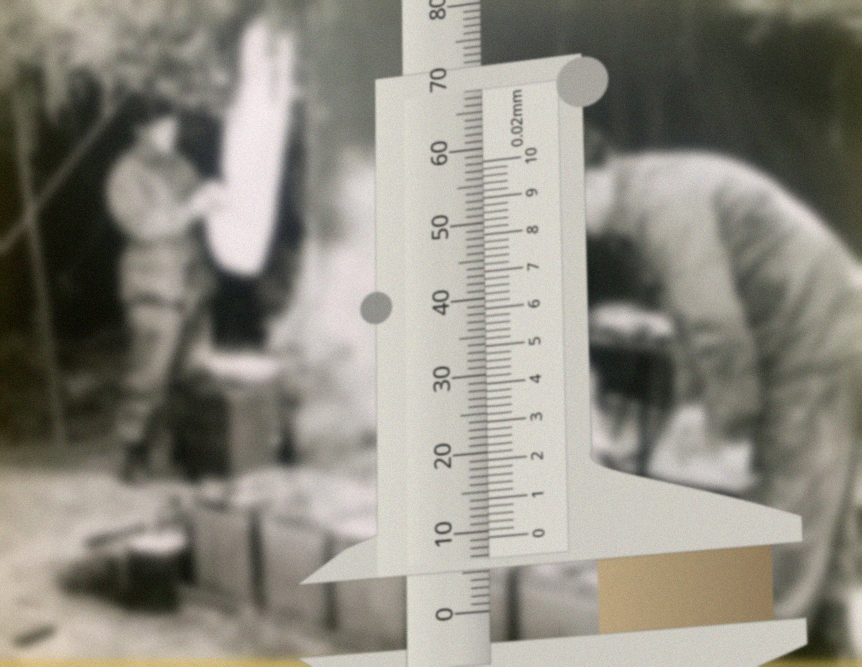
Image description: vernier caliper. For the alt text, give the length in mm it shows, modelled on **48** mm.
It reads **9.2** mm
